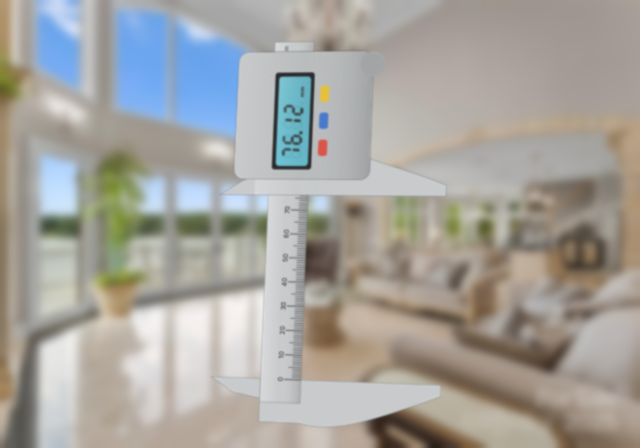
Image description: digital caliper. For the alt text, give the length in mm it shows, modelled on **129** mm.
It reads **76.12** mm
